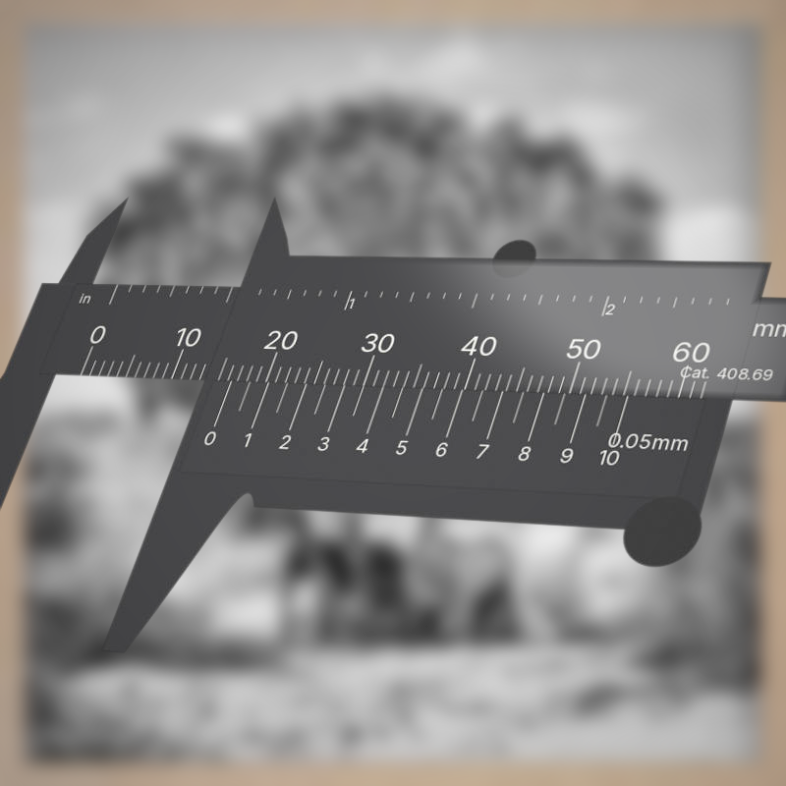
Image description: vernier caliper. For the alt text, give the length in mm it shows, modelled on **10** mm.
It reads **16.4** mm
